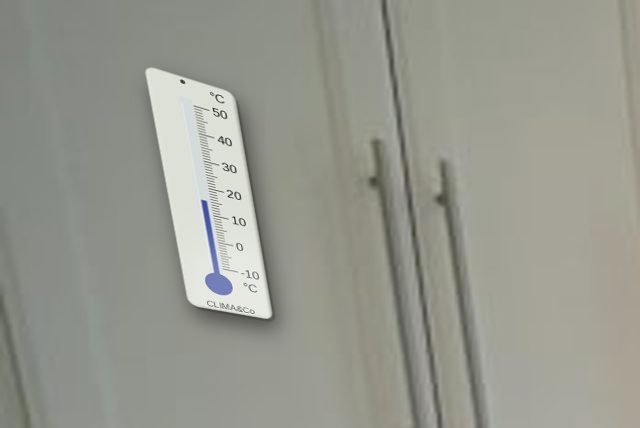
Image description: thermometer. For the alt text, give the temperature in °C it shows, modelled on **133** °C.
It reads **15** °C
